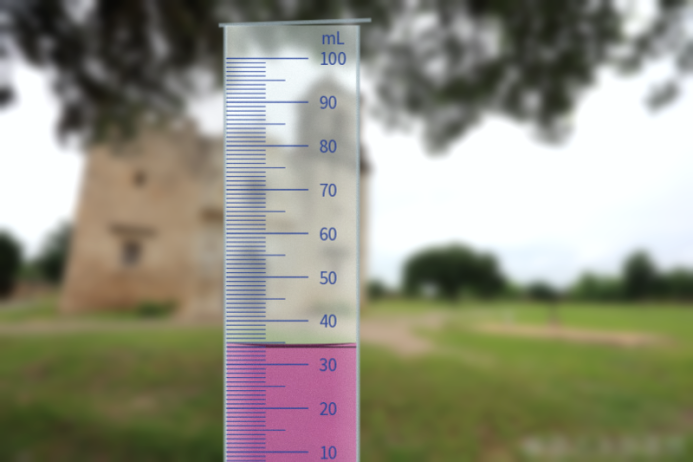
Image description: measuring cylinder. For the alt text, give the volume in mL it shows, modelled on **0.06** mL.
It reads **34** mL
